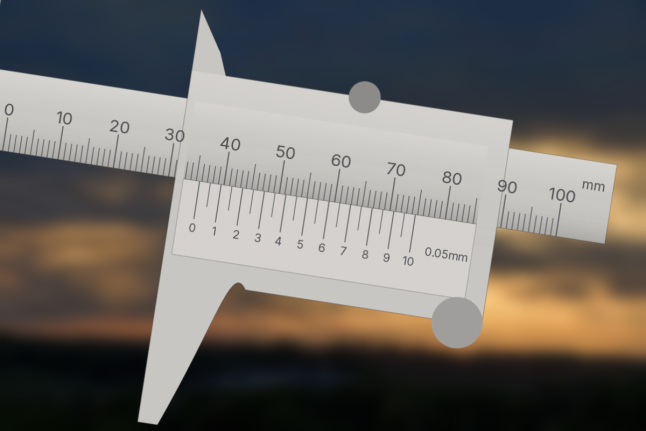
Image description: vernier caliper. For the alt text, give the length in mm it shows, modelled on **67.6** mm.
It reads **35.6** mm
